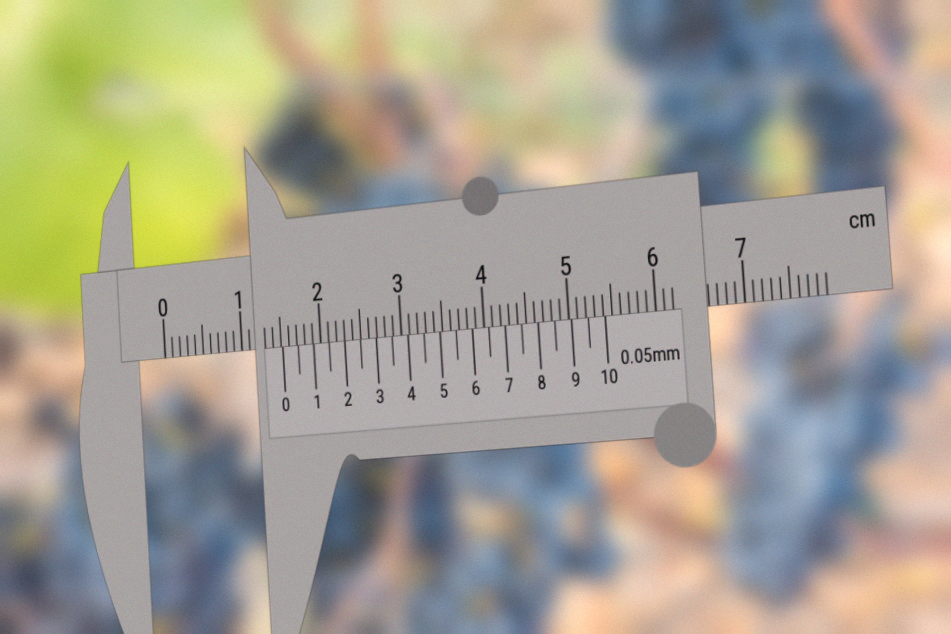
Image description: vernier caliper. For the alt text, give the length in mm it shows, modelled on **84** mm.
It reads **15.2** mm
